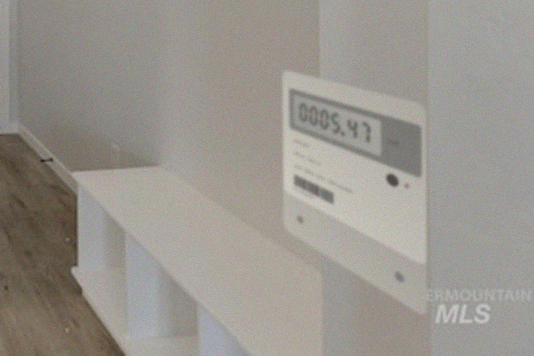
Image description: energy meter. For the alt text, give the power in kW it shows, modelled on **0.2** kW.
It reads **5.47** kW
